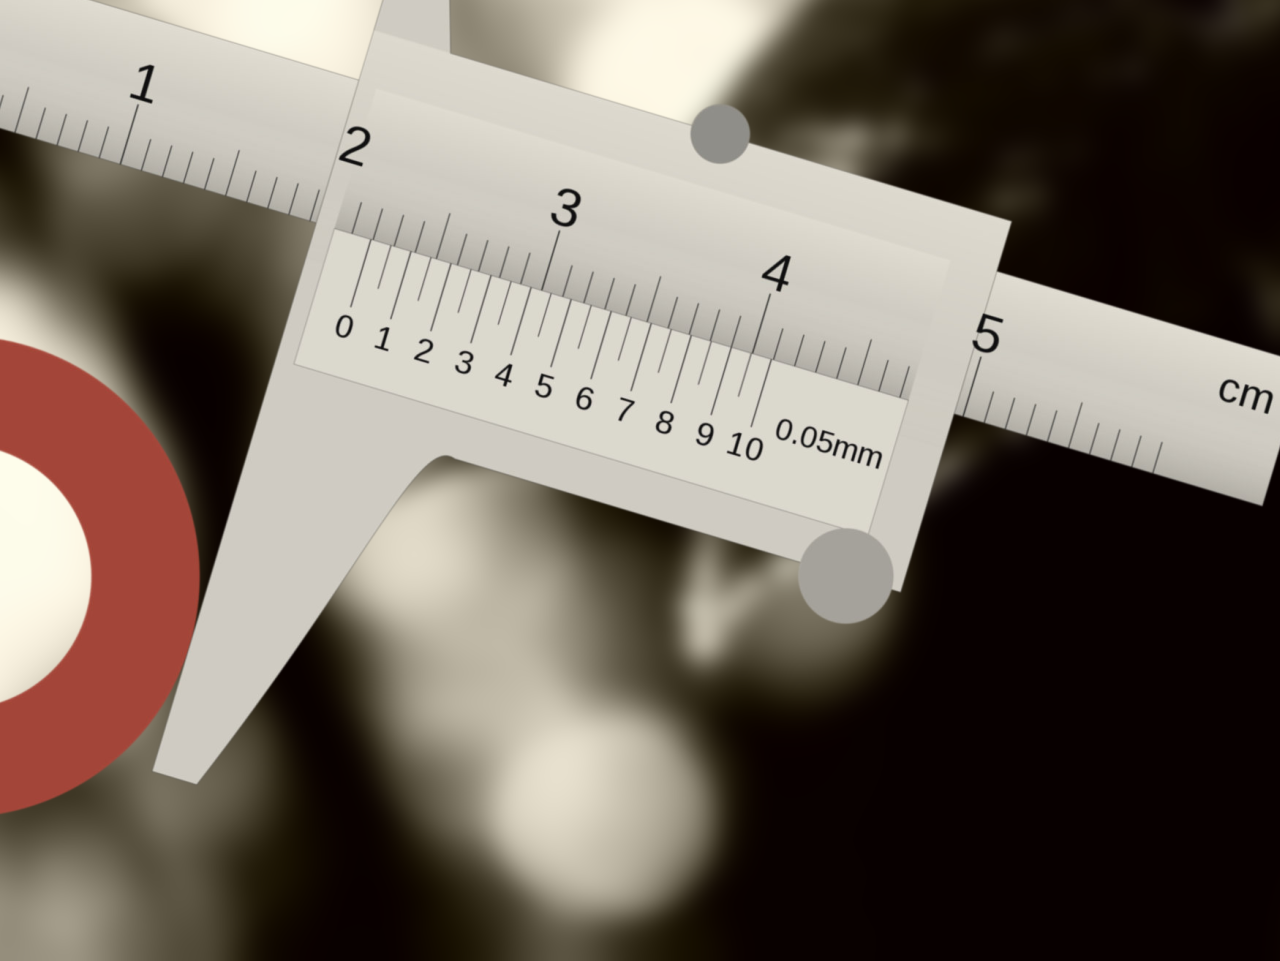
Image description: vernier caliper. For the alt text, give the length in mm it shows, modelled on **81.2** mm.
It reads **21.9** mm
